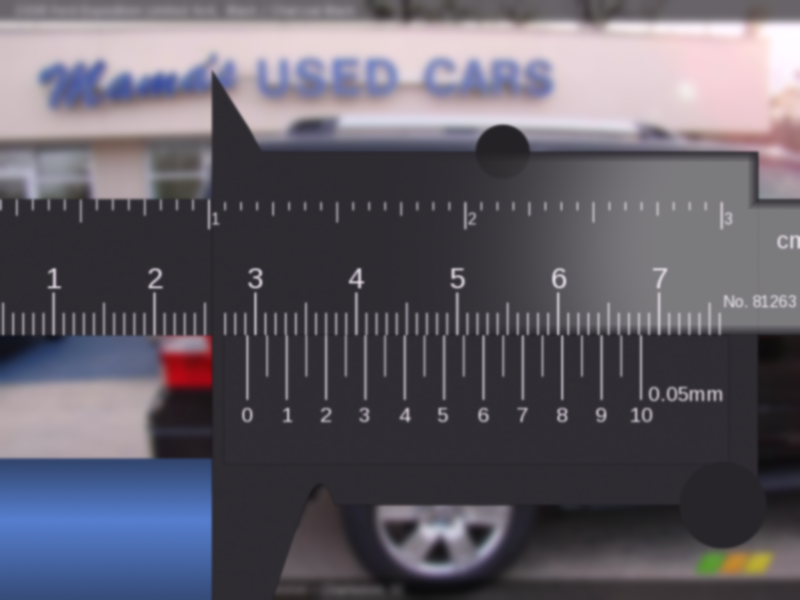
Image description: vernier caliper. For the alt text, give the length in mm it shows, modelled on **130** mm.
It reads **29.2** mm
